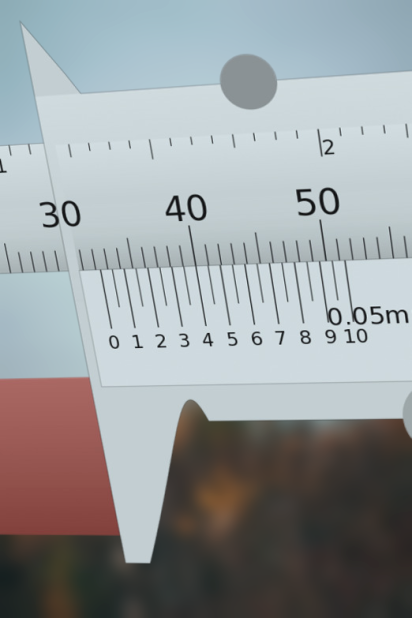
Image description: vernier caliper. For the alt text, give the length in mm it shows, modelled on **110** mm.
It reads **32.4** mm
